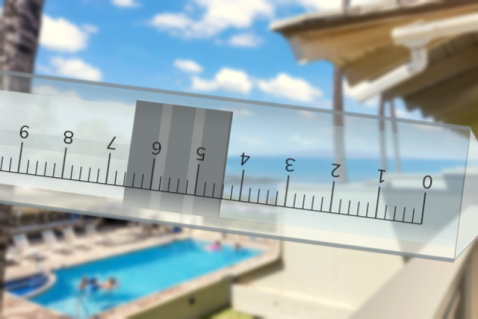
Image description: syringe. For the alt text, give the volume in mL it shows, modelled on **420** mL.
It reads **4.4** mL
